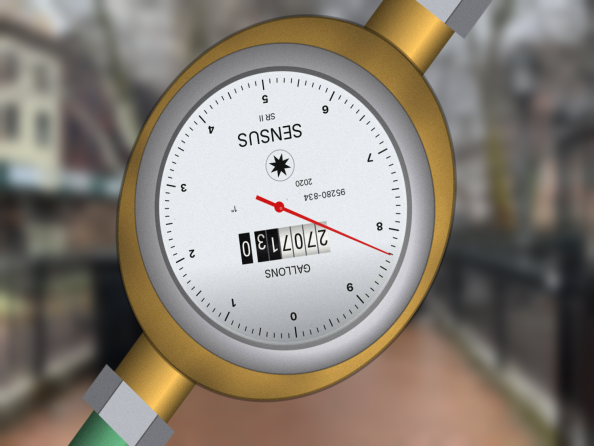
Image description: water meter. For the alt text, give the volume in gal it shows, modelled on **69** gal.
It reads **2707128.3** gal
